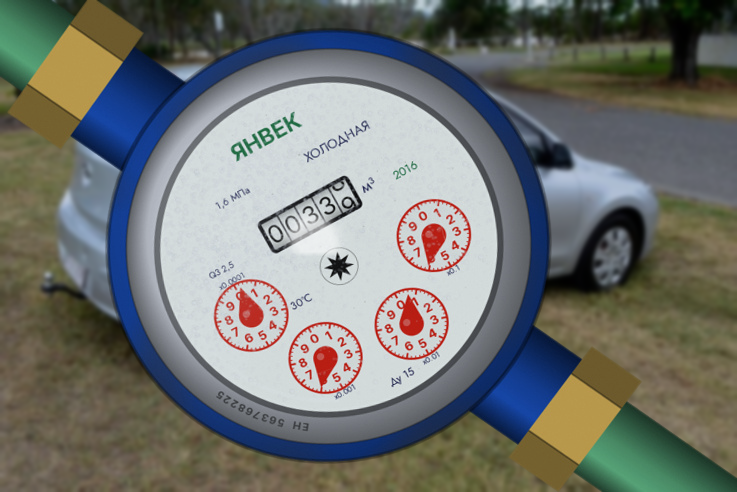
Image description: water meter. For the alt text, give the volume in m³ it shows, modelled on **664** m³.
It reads **338.6060** m³
